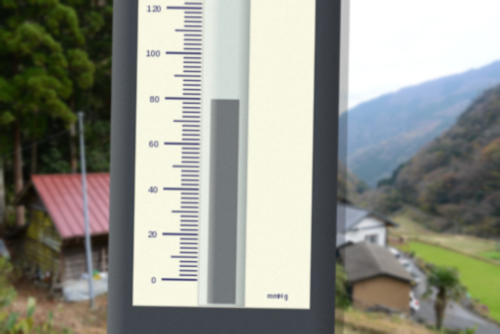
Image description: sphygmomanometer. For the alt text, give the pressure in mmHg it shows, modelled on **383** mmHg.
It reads **80** mmHg
